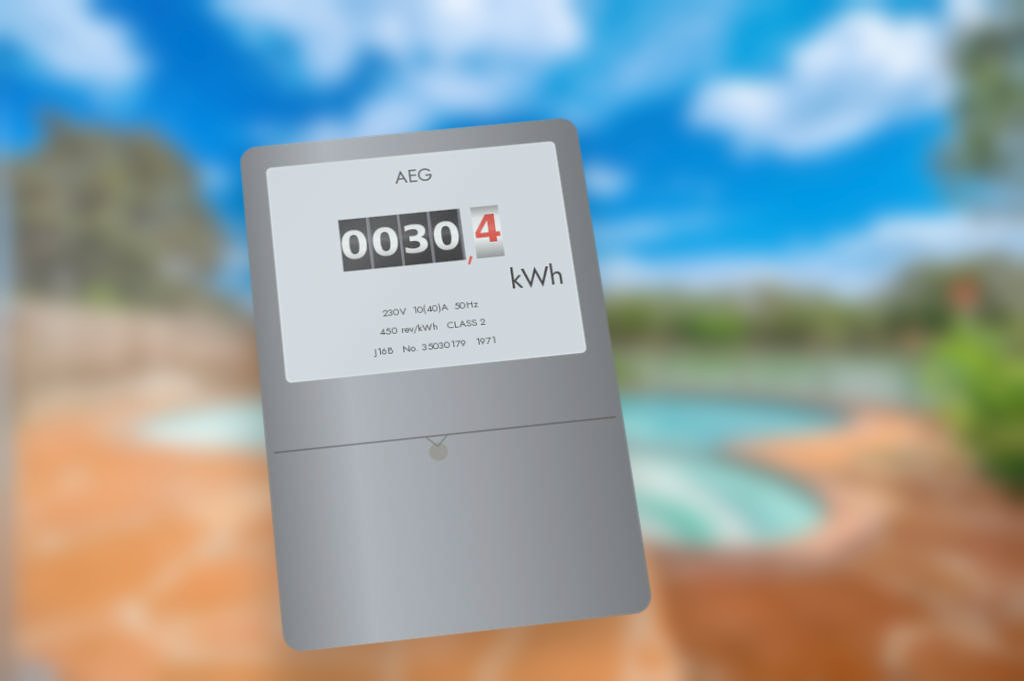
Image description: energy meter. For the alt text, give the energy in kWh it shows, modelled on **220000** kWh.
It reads **30.4** kWh
